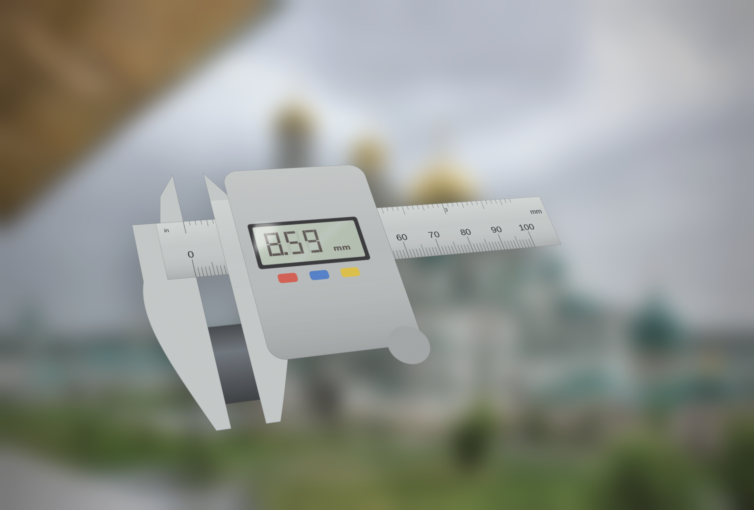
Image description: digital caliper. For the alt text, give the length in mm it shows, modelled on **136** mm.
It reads **8.59** mm
